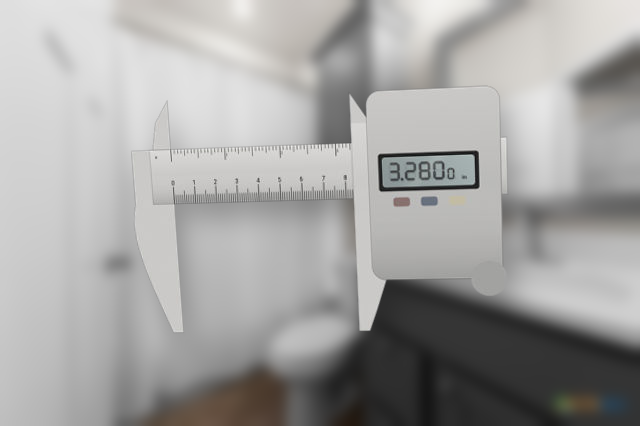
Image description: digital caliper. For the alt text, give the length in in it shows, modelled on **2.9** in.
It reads **3.2800** in
